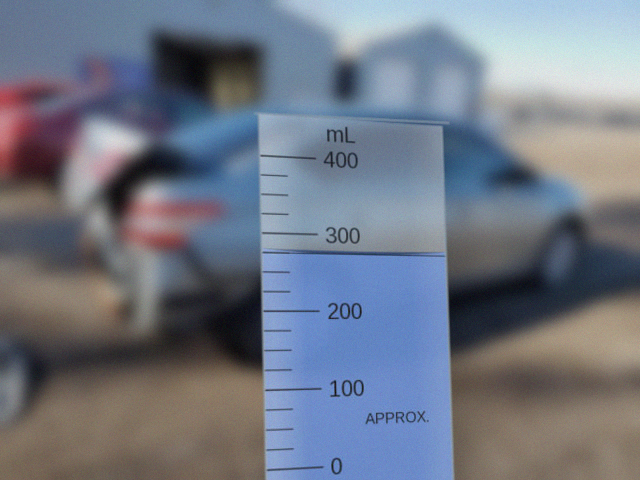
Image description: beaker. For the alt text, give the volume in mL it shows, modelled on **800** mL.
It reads **275** mL
